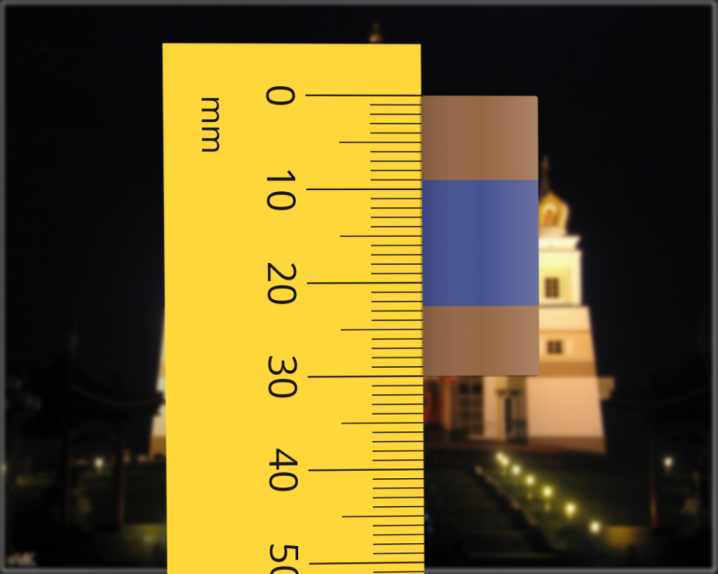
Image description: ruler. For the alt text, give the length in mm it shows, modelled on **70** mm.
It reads **30** mm
